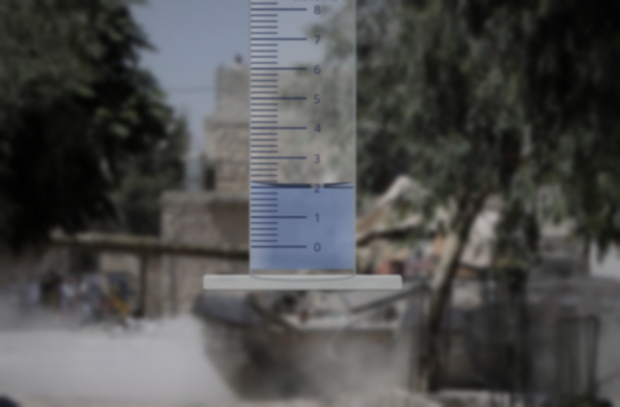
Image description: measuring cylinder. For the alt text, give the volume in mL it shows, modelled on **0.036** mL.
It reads **2** mL
